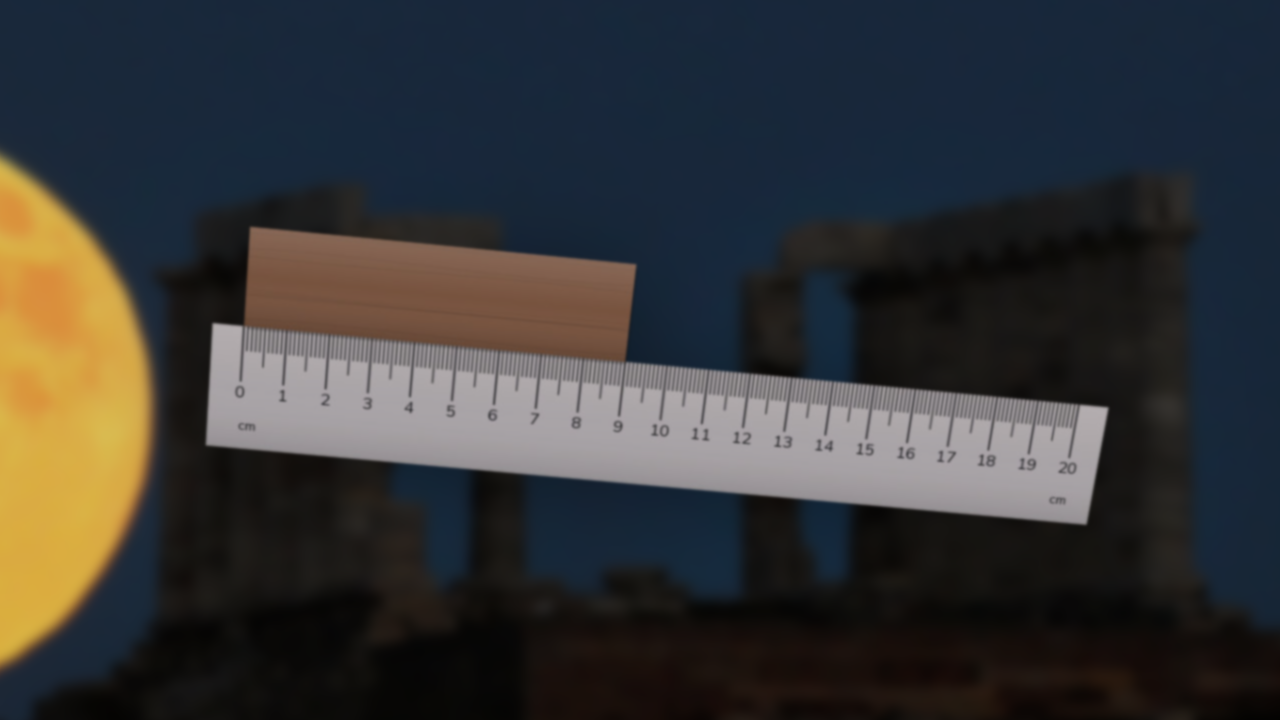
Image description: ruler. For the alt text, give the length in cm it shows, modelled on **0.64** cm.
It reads **9** cm
